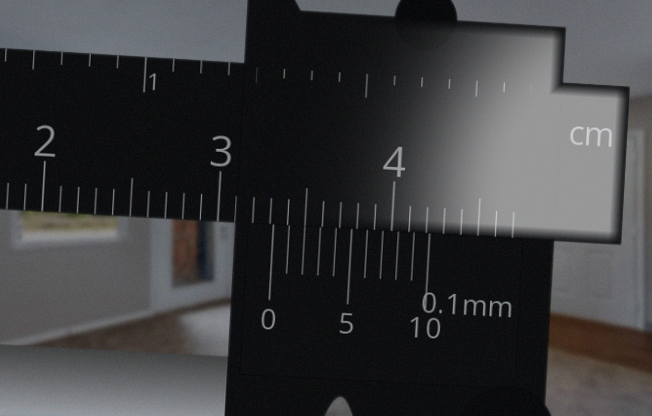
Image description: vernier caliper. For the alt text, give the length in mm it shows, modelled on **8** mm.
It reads **33.2** mm
